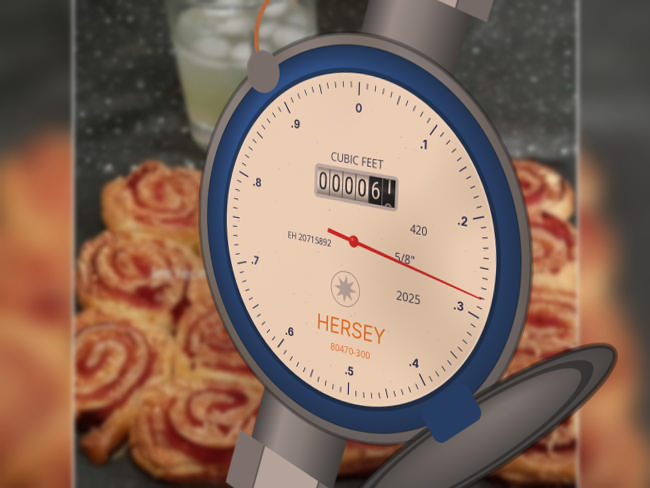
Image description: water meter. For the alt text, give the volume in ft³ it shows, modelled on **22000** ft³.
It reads **61.28** ft³
